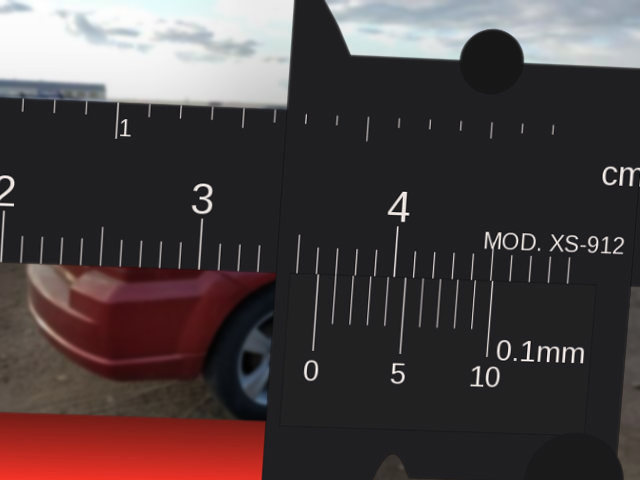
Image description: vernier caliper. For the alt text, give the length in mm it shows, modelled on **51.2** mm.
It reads **36.1** mm
